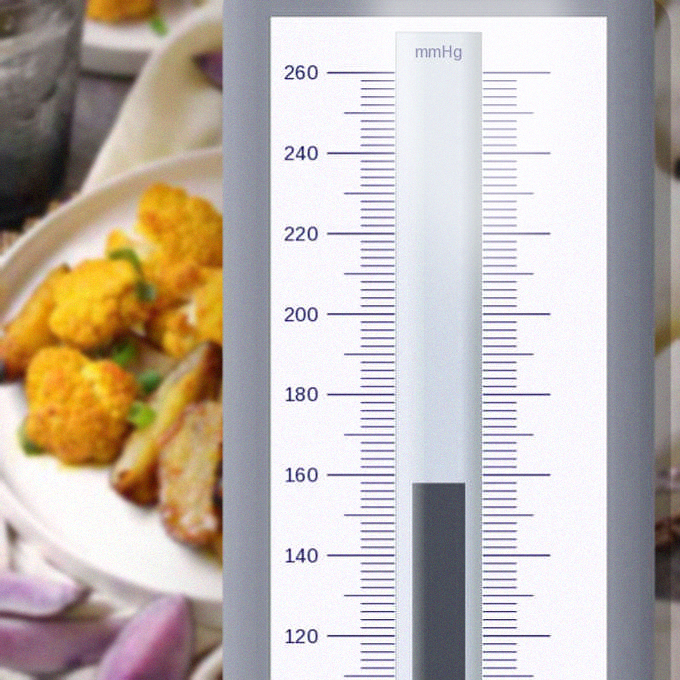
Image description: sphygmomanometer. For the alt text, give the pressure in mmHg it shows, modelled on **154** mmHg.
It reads **158** mmHg
